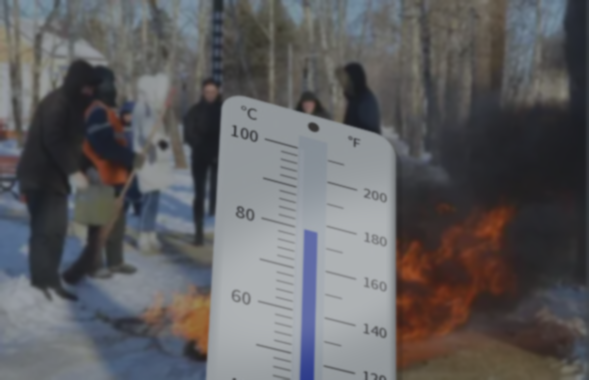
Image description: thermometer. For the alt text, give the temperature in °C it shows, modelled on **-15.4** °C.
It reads **80** °C
